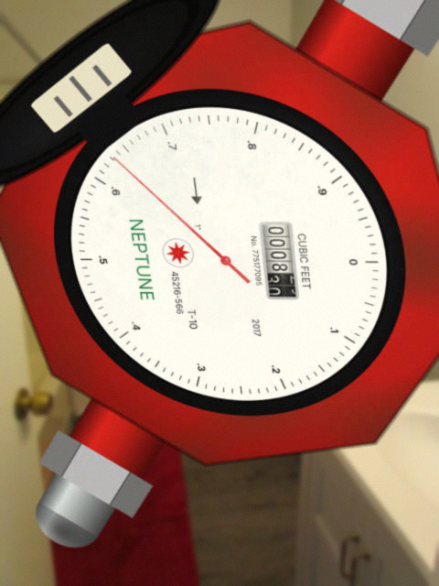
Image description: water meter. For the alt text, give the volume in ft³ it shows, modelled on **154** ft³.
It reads **829.63** ft³
